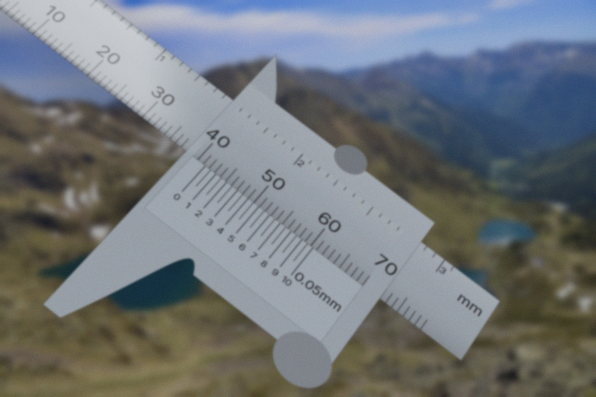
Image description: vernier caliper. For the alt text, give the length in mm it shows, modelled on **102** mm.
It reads **41.4** mm
